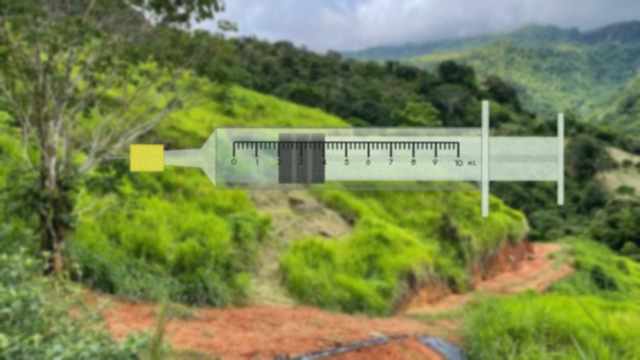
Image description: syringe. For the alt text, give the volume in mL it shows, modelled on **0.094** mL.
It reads **2** mL
